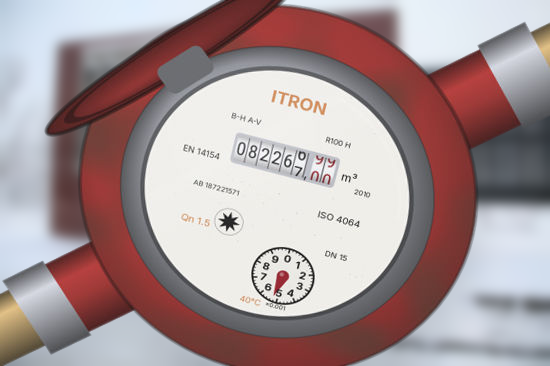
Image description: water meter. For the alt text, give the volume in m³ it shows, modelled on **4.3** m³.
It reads **82266.995** m³
